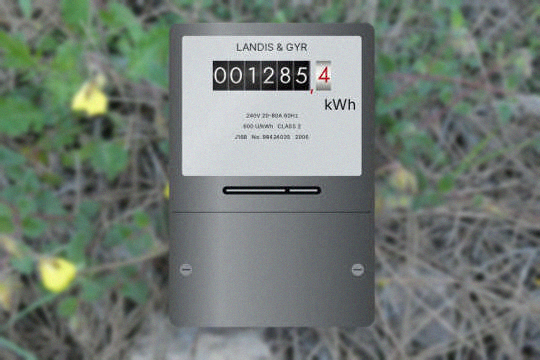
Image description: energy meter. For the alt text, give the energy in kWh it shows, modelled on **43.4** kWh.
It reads **1285.4** kWh
